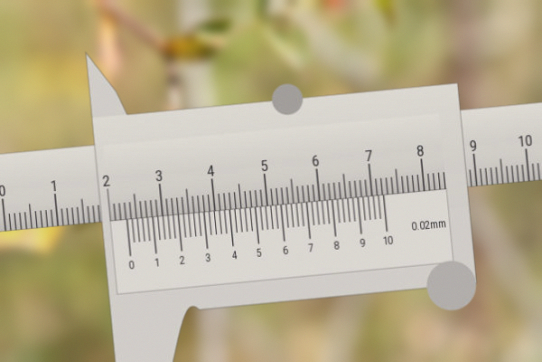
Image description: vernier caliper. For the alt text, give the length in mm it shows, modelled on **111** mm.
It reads **23.2** mm
